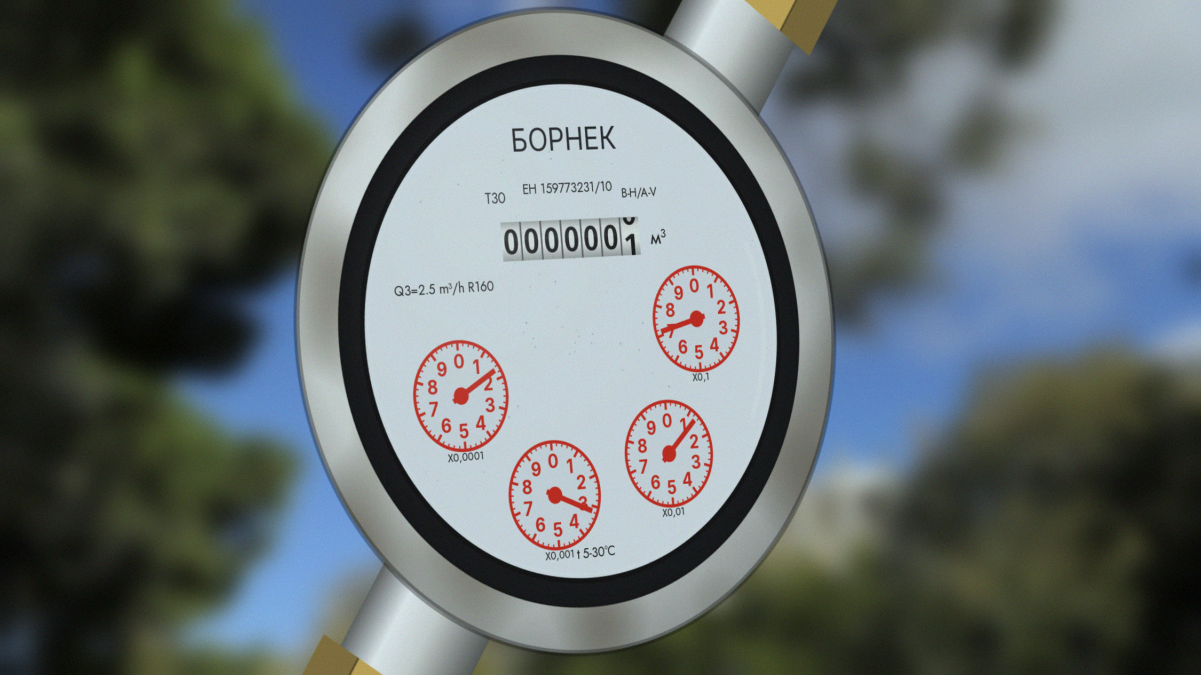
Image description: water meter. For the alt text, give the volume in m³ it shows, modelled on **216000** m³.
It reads **0.7131** m³
